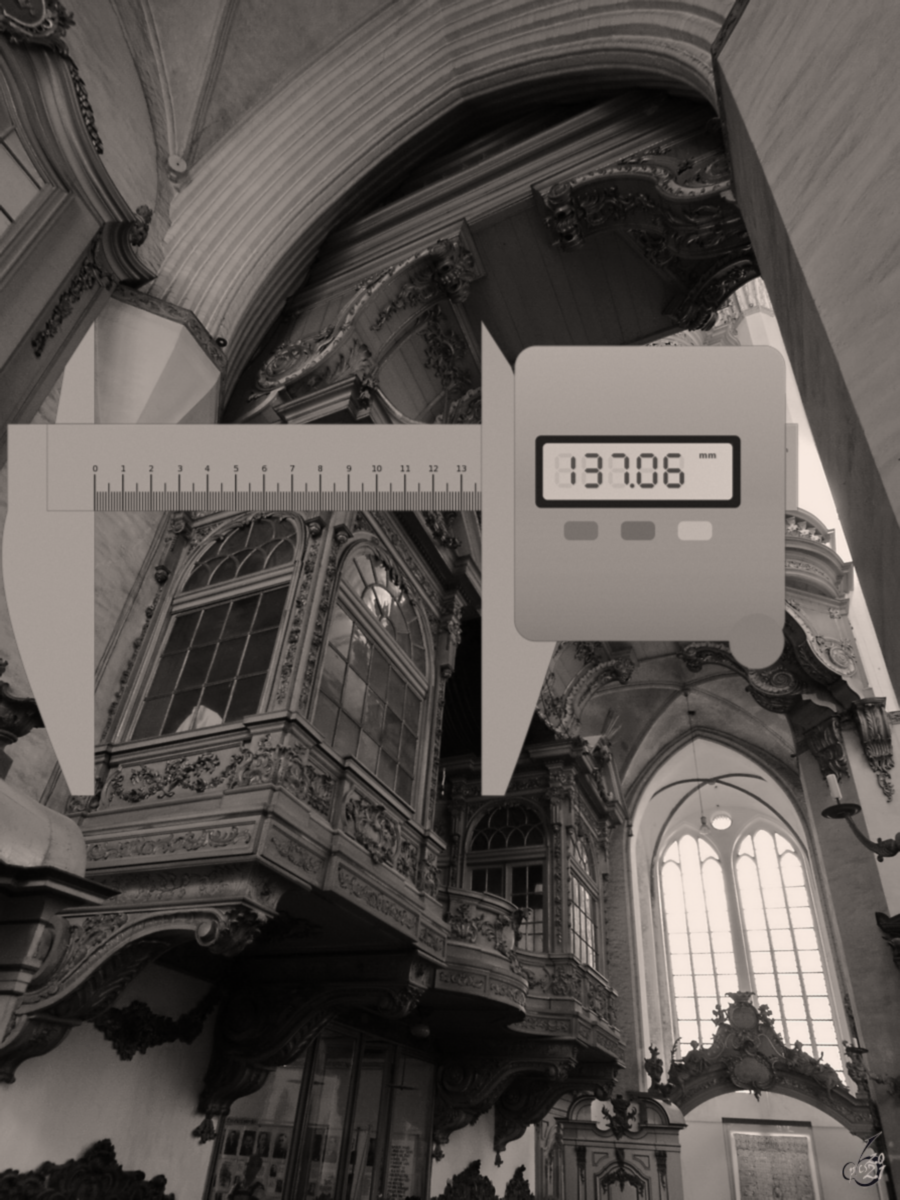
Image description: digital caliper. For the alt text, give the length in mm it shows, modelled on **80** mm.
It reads **137.06** mm
